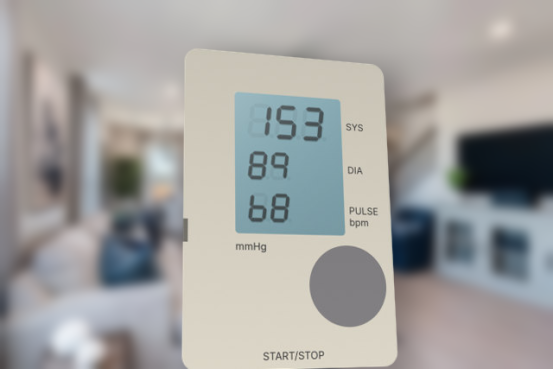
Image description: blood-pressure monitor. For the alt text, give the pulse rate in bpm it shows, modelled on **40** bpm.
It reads **68** bpm
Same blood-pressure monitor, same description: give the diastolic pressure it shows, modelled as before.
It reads **89** mmHg
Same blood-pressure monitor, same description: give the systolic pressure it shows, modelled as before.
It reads **153** mmHg
